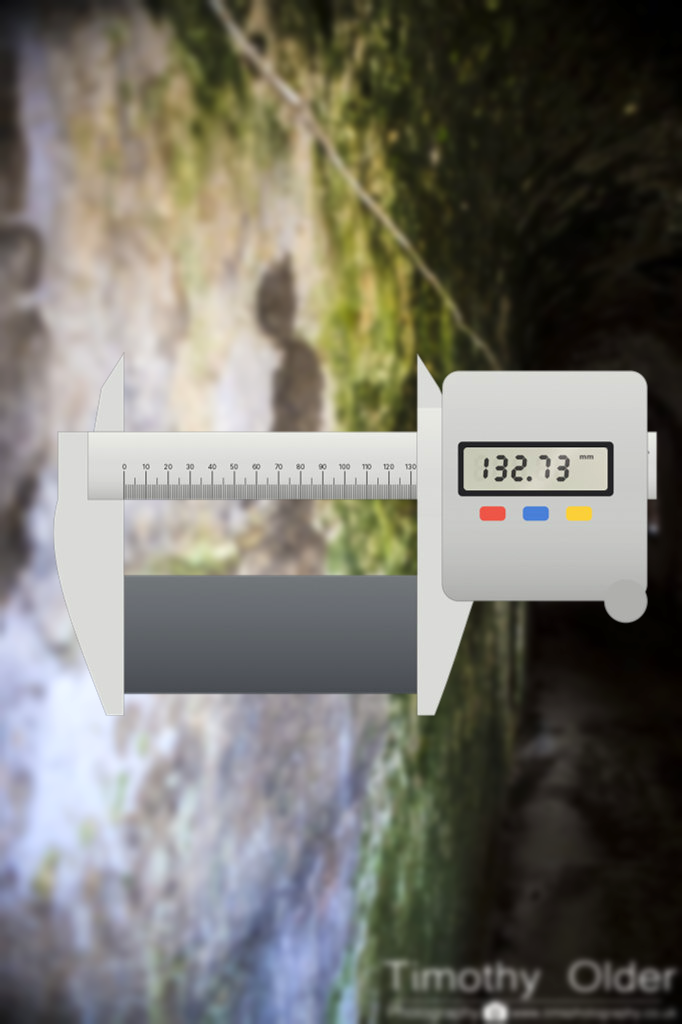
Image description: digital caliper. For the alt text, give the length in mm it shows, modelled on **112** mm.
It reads **132.73** mm
